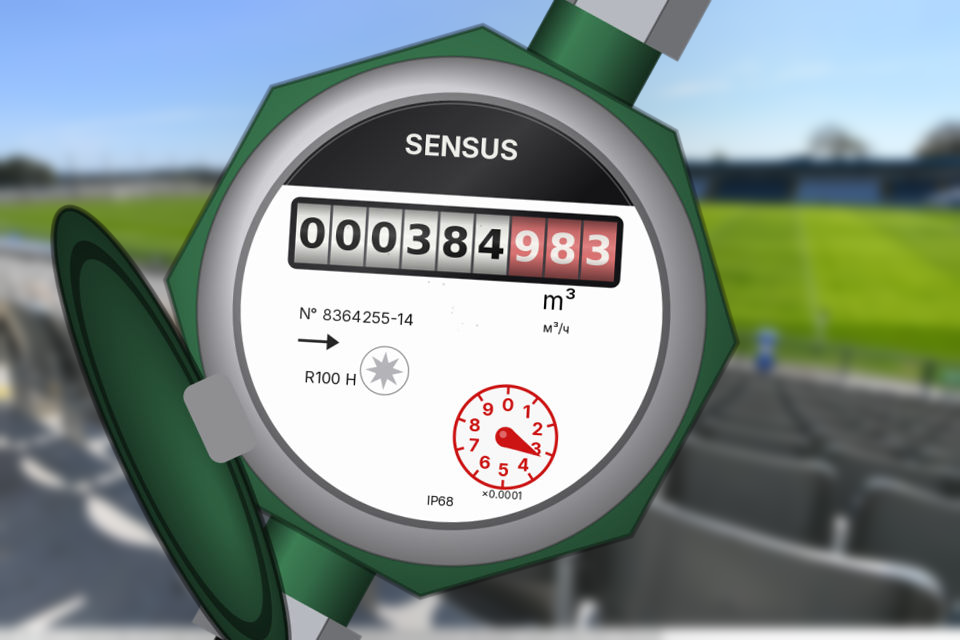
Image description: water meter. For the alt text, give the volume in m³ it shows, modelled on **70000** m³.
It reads **384.9833** m³
